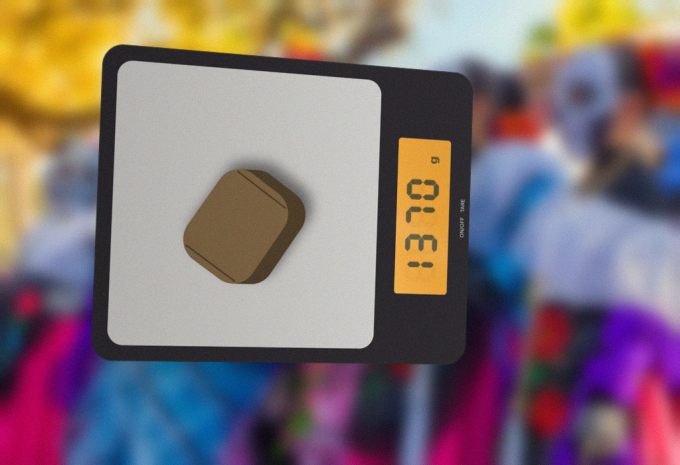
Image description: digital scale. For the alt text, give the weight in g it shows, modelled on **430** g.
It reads **1370** g
